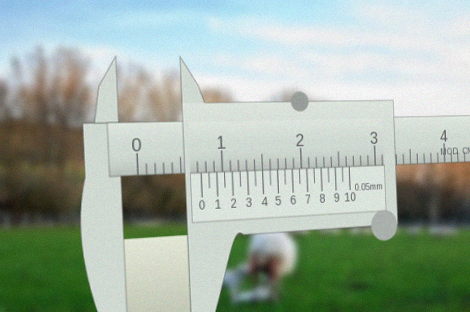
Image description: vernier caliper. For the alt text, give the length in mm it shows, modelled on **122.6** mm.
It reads **7.4** mm
